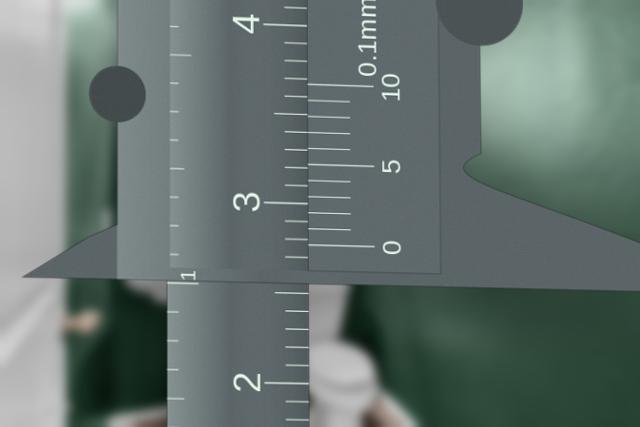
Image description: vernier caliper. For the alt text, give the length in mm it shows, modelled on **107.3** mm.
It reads **27.7** mm
